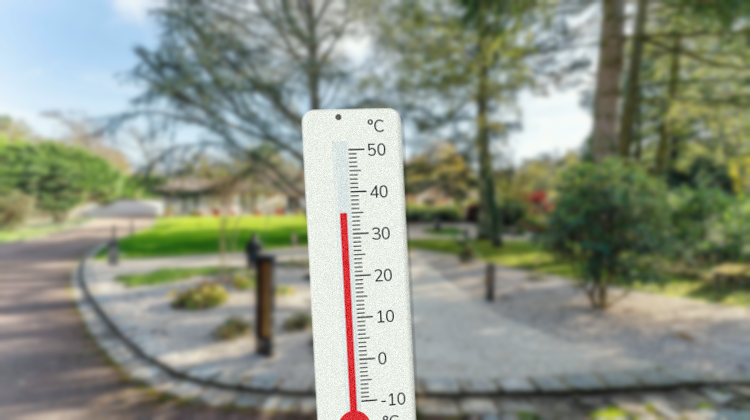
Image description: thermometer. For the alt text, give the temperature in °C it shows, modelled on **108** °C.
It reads **35** °C
